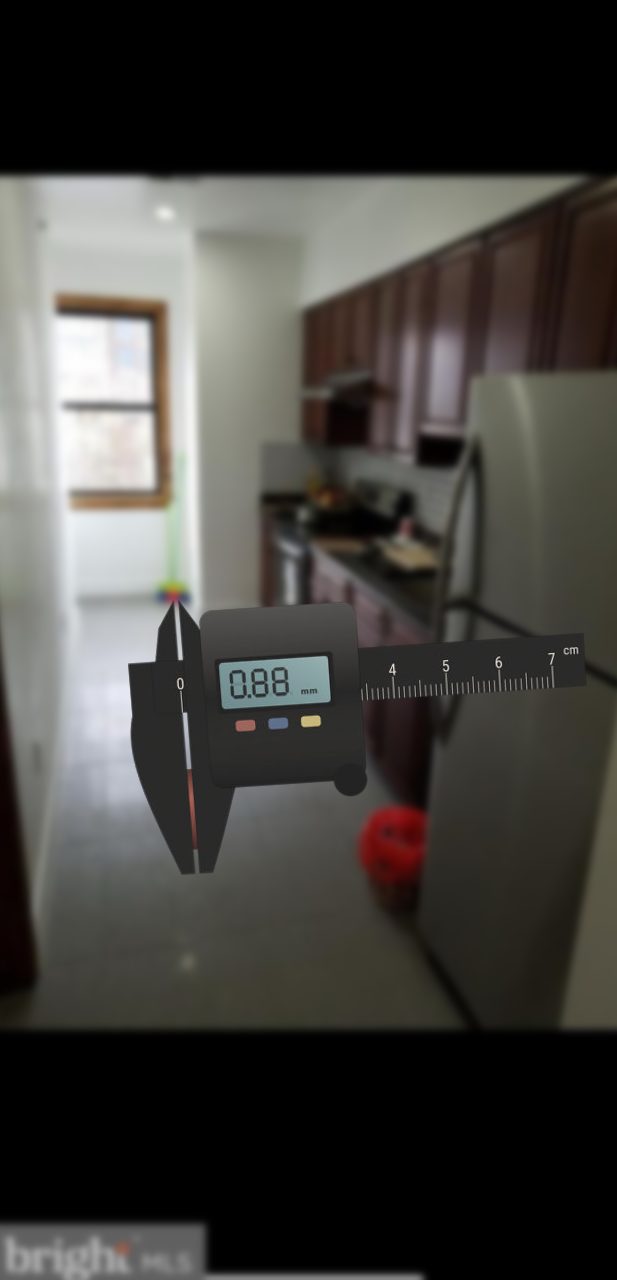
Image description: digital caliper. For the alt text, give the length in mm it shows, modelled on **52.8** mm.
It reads **0.88** mm
